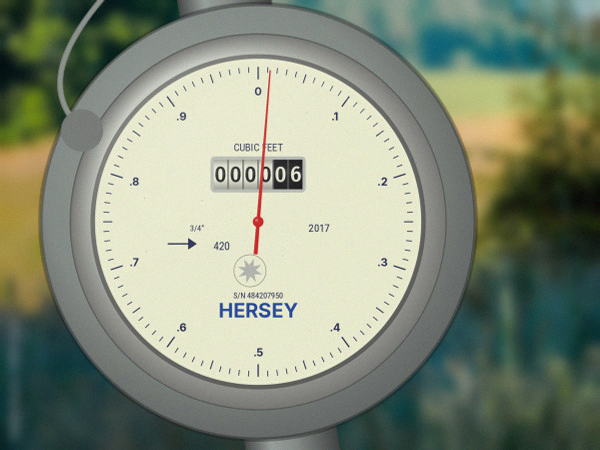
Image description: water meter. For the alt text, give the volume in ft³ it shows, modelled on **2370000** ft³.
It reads **6.01** ft³
